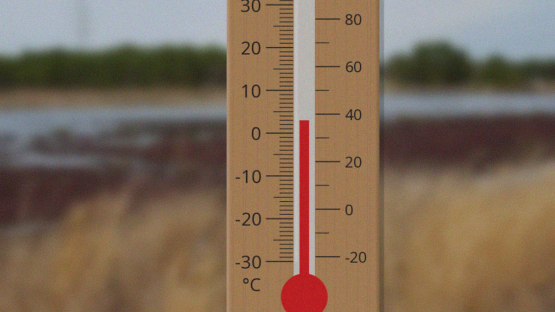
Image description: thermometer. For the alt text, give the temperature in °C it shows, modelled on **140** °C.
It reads **3** °C
